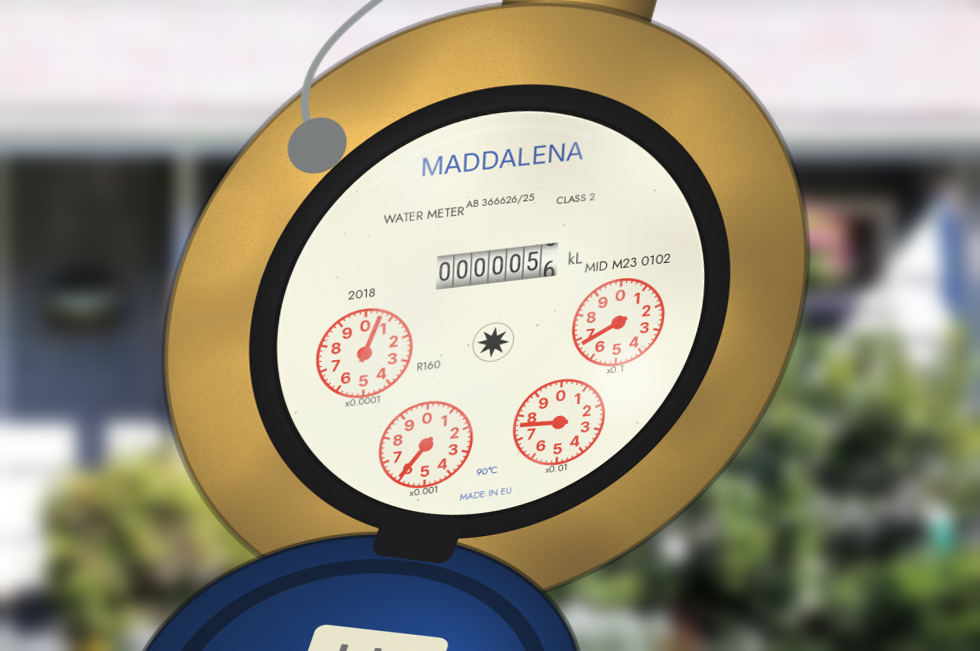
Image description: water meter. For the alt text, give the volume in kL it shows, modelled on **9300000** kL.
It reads **55.6760** kL
